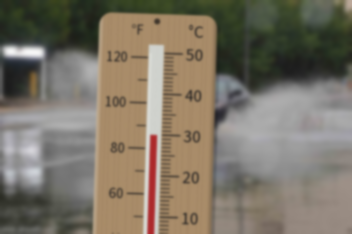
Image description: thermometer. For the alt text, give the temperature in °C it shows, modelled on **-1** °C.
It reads **30** °C
